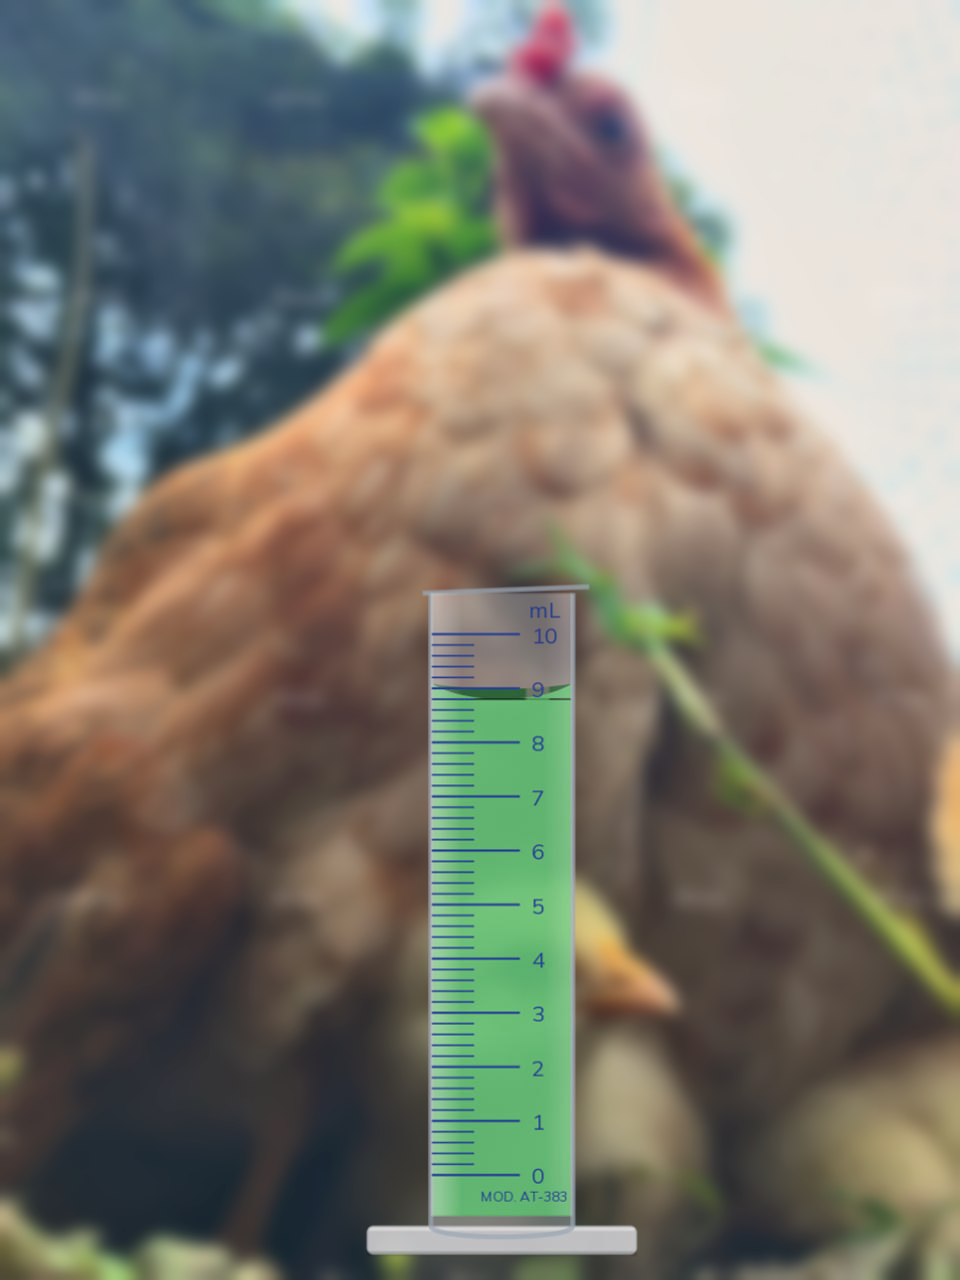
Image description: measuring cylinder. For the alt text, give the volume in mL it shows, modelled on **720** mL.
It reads **8.8** mL
